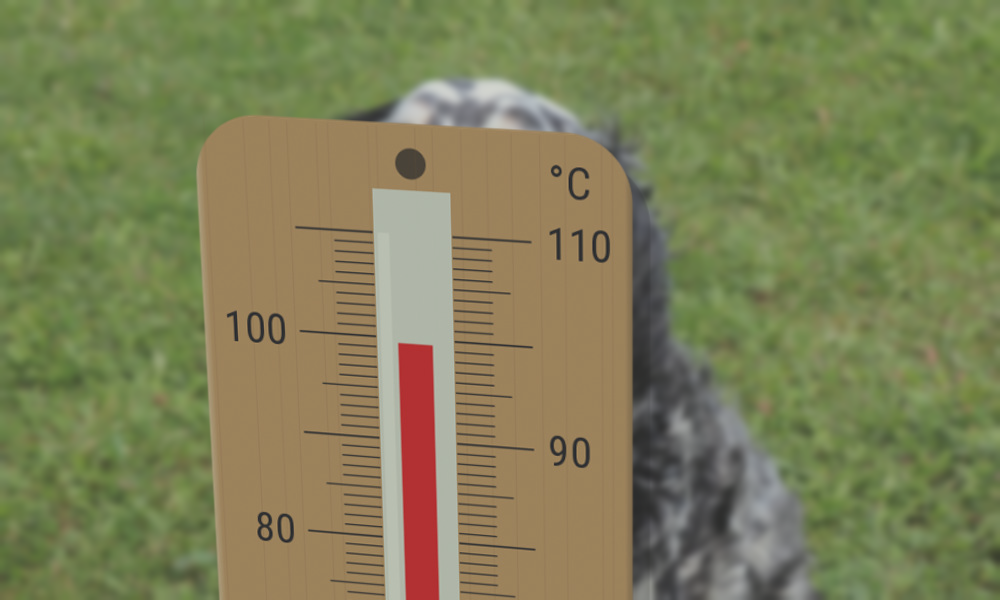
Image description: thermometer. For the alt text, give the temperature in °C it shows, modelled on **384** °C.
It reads **99.5** °C
